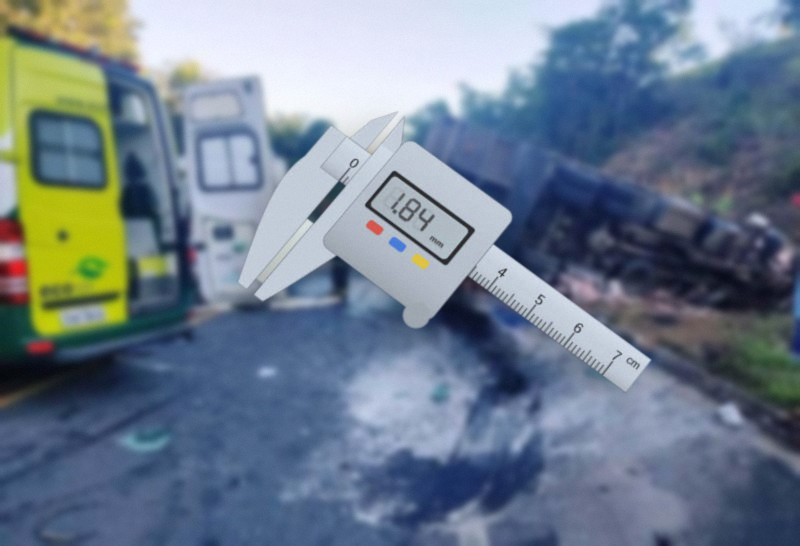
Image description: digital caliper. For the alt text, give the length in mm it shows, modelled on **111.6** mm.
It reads **1.84** mm
